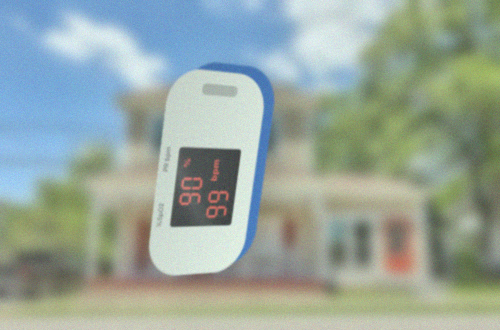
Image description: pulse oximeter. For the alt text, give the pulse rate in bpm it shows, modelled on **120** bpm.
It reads **99** bpm
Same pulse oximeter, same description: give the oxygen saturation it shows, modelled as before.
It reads **90** %
